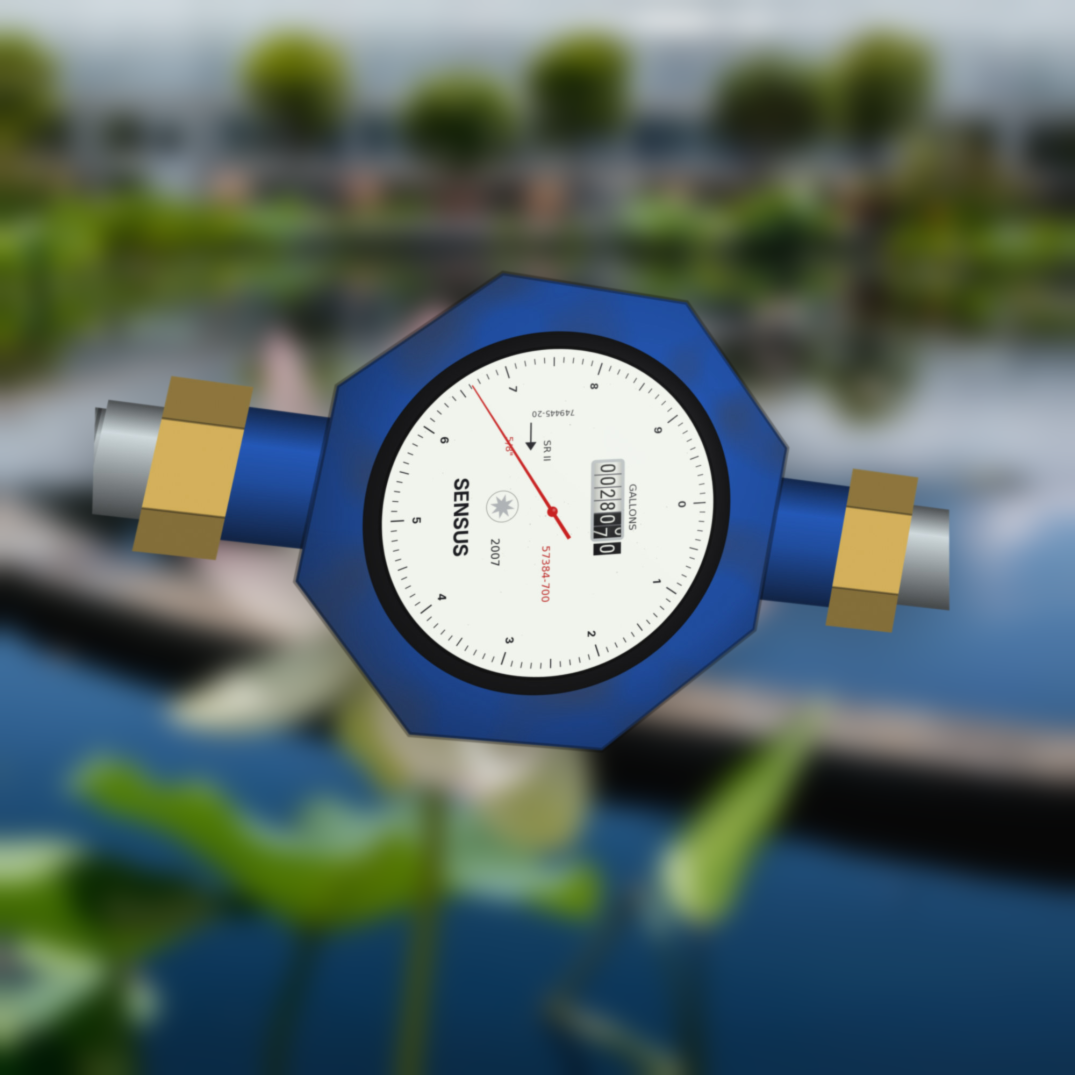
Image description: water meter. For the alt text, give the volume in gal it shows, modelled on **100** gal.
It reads **28066.6** gal
